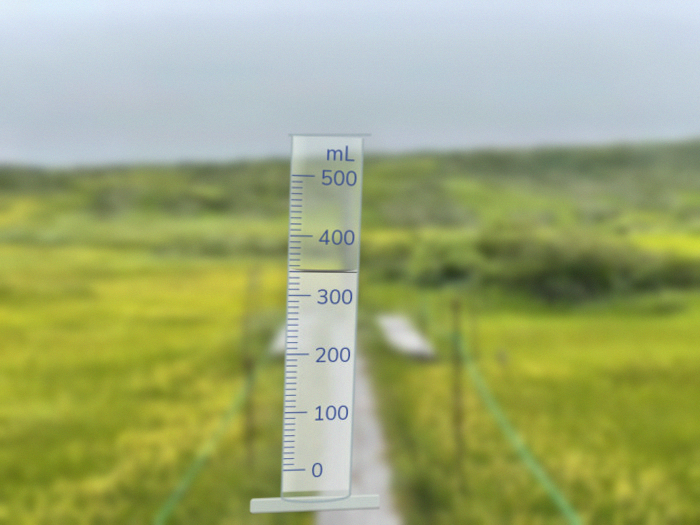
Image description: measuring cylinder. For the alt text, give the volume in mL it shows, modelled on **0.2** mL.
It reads **340** mL
